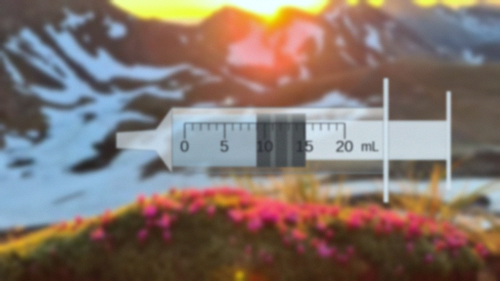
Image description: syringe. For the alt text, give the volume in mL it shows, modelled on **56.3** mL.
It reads **9** mL
